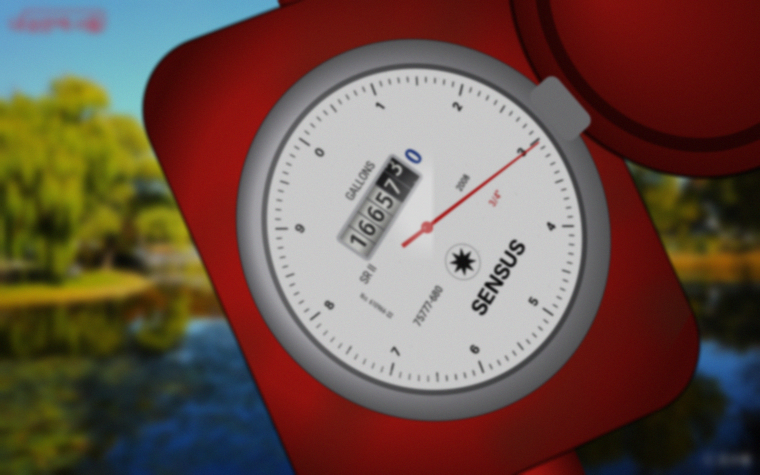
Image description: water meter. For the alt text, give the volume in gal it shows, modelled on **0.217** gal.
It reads **1665733.0** gal
